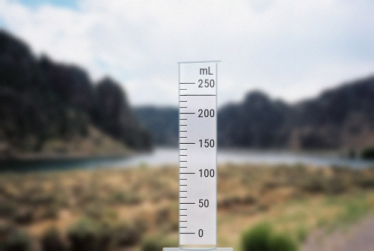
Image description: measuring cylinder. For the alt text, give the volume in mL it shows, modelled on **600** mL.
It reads **230** mL
